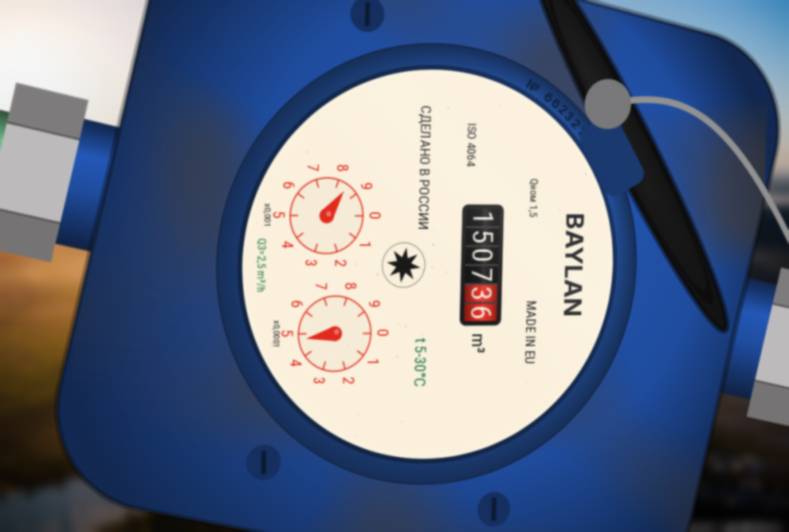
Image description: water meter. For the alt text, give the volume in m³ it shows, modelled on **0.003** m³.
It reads **1507.3684** m³
